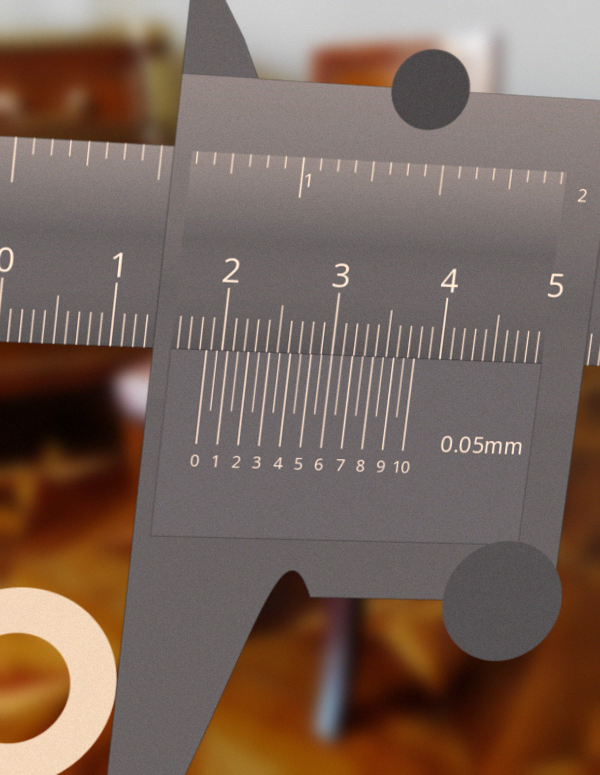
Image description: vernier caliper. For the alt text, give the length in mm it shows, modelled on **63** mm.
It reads **18.6** mm
